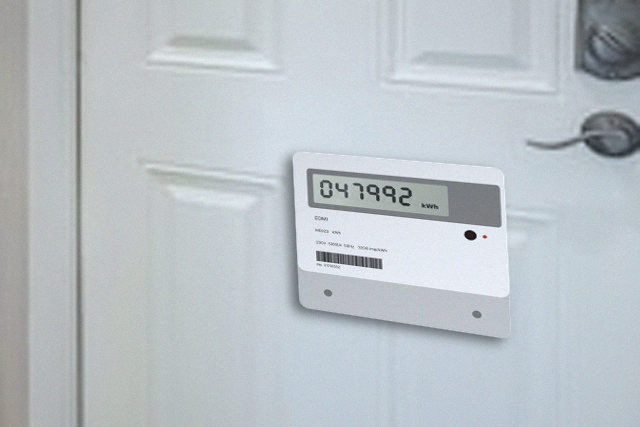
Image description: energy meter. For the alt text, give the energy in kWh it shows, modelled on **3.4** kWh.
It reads **47992** kWh
